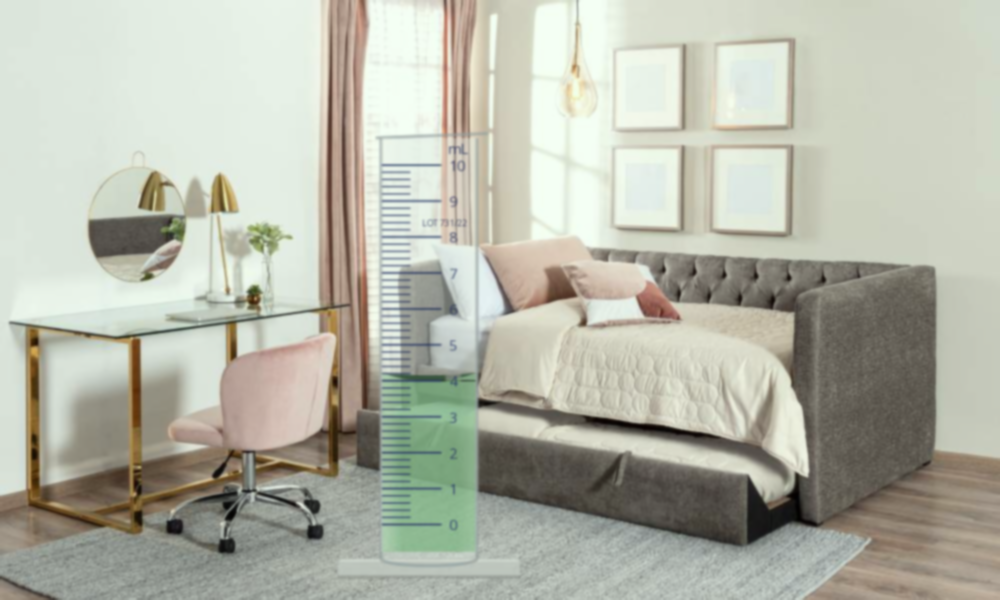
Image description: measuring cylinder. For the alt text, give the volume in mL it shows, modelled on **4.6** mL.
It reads **4** mL
